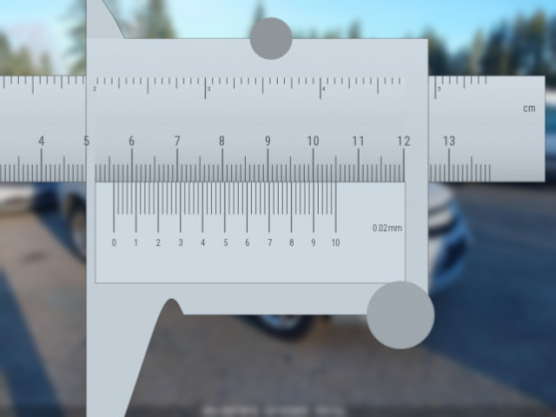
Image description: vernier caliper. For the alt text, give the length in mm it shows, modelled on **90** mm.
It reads **56.0** mm
